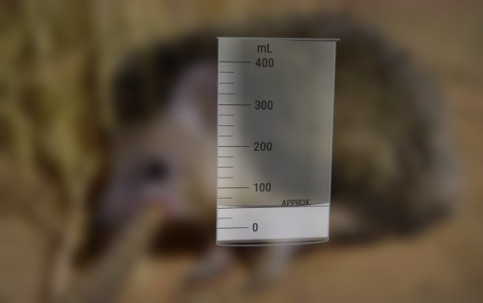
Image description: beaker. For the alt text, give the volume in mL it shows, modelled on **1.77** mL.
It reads **50** mL
